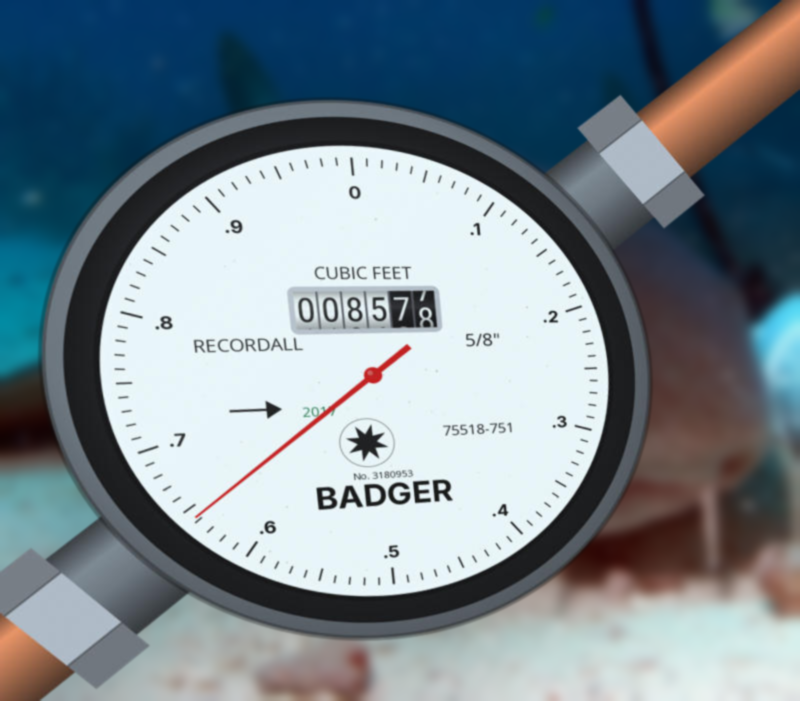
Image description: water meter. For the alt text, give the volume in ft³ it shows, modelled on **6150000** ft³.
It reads **8577.64** ft³
